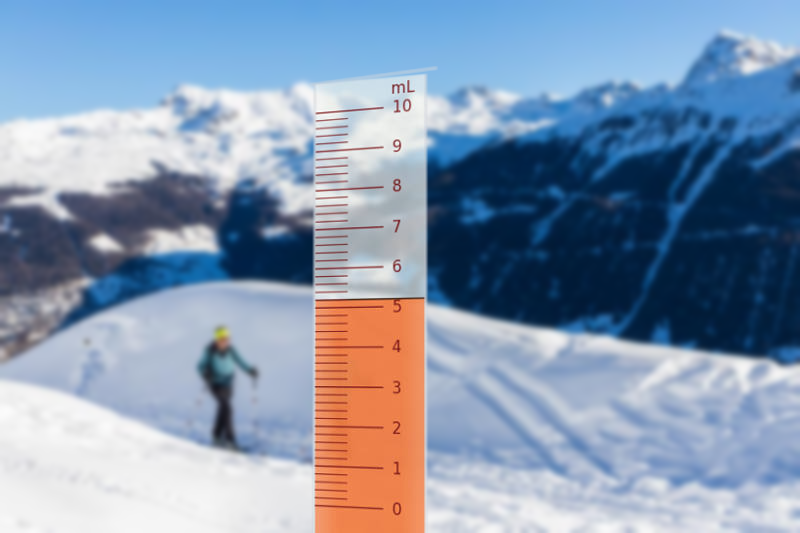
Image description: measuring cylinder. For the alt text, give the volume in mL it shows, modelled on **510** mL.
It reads **5.2** mL
